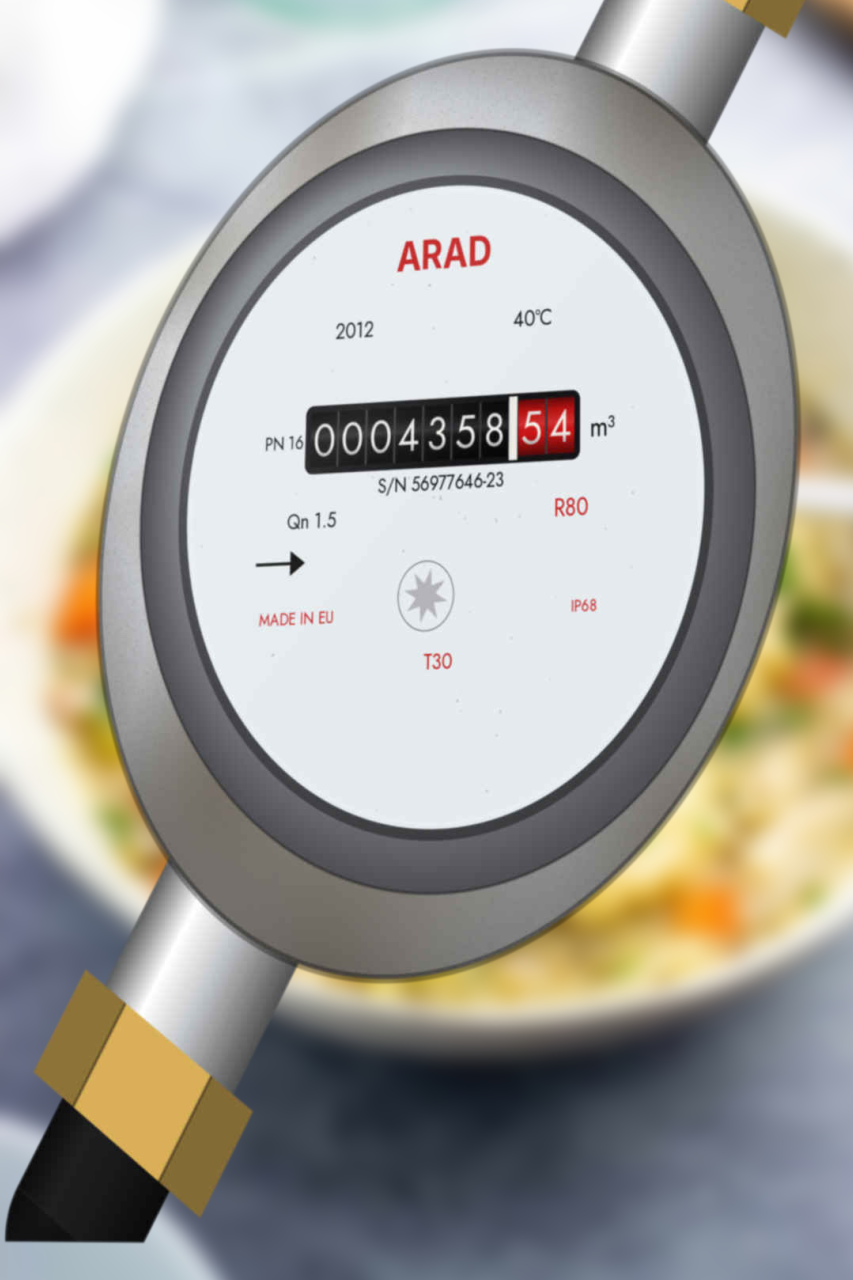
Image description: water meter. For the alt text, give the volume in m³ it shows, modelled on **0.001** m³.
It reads **4358.54** m³
